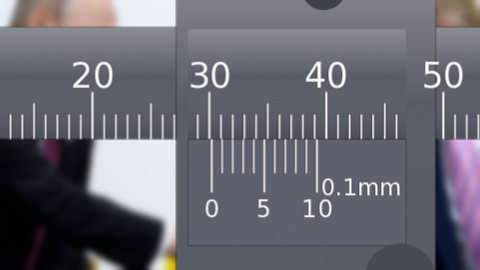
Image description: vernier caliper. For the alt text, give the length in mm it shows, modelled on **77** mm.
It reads **30.2** mm
